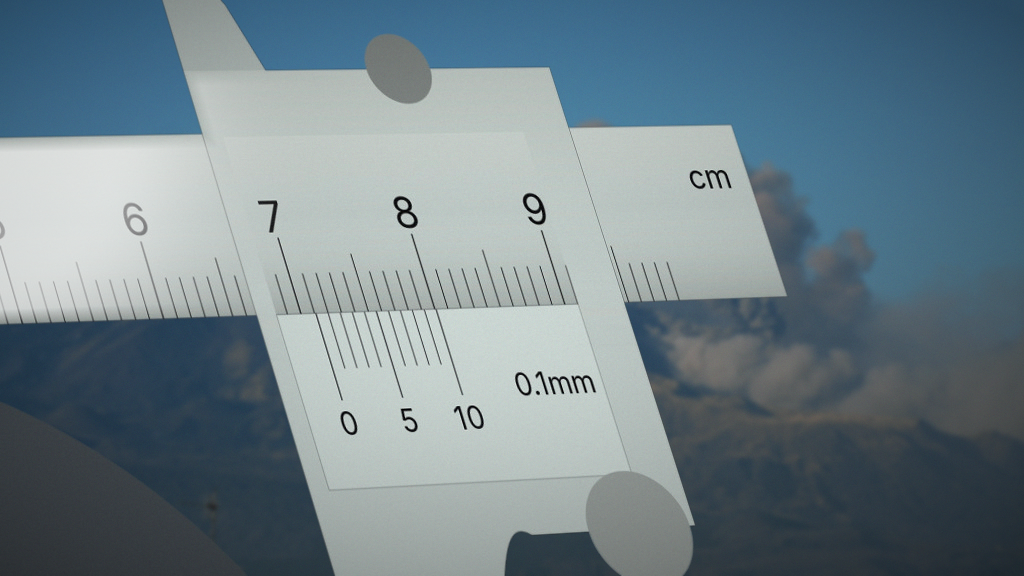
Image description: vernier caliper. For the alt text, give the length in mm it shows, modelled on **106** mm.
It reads **71.1** mm
